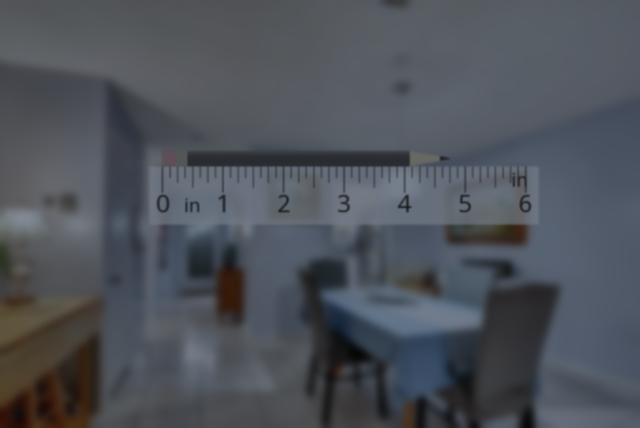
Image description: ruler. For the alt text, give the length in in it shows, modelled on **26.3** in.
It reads **4.75** in
